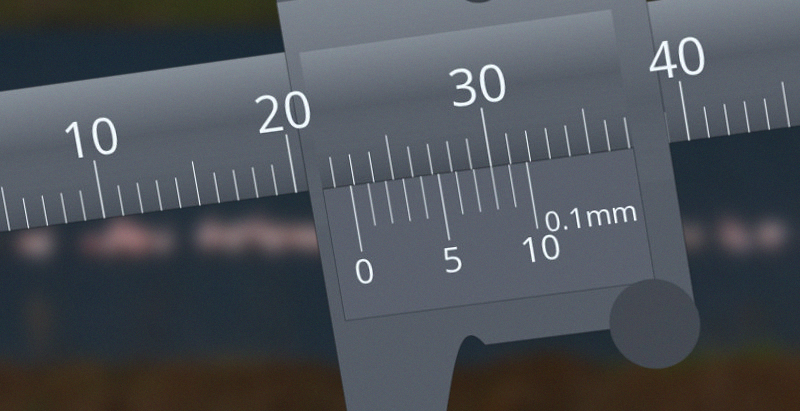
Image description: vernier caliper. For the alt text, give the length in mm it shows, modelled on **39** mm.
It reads **22.8** mm
